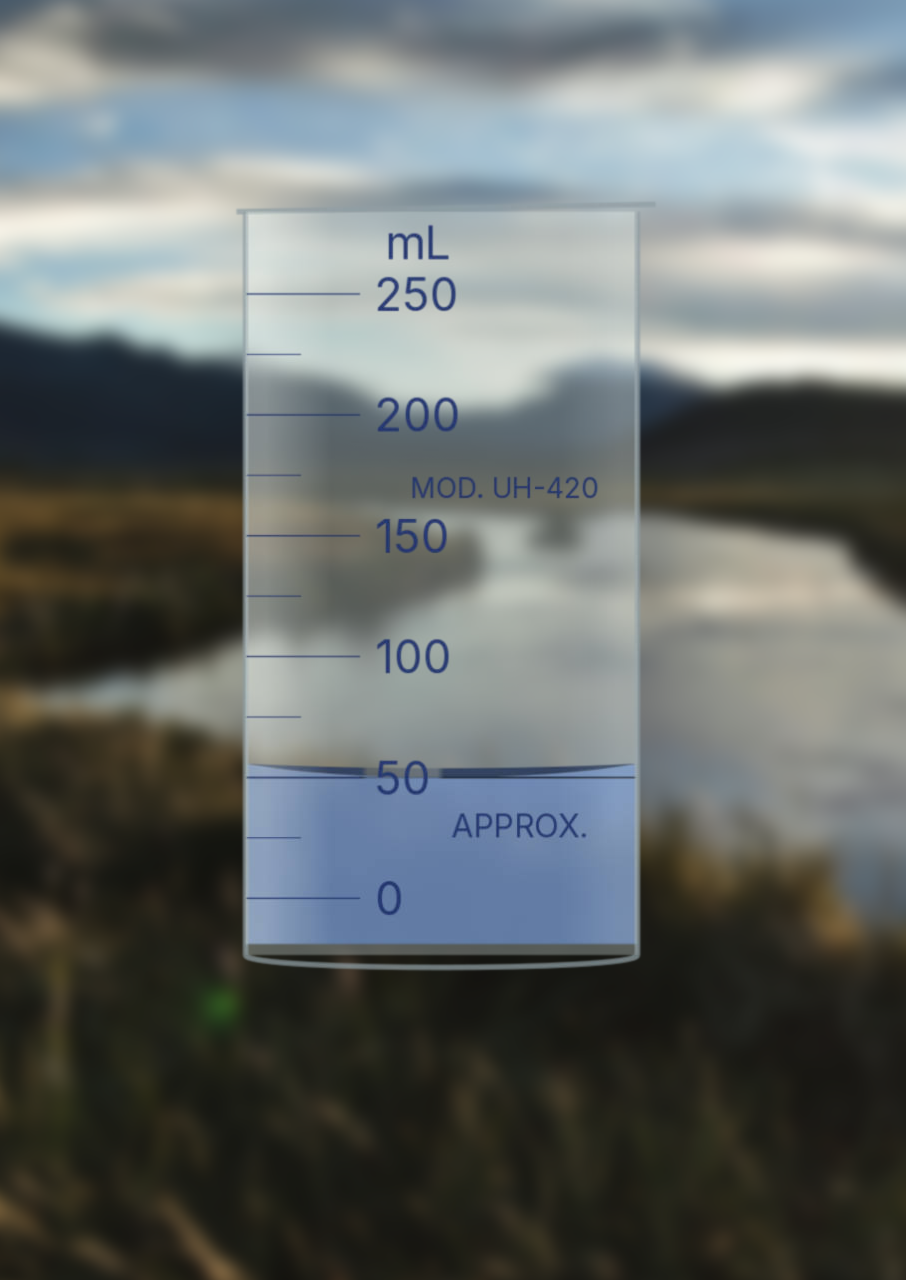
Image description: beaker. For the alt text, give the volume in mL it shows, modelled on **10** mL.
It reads **50** mL
